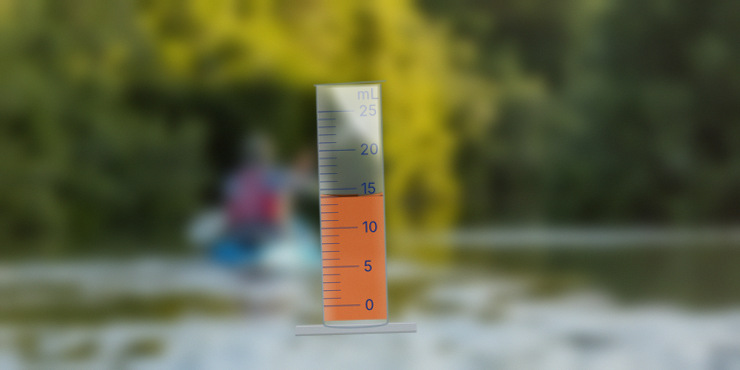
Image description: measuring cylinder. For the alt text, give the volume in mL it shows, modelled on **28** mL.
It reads **14** mL
